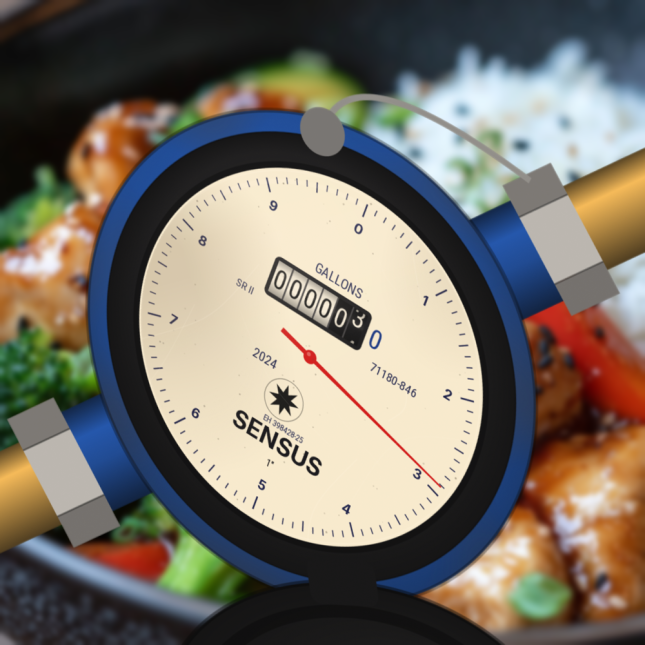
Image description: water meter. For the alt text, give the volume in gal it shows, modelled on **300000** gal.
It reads **32.9** gal
